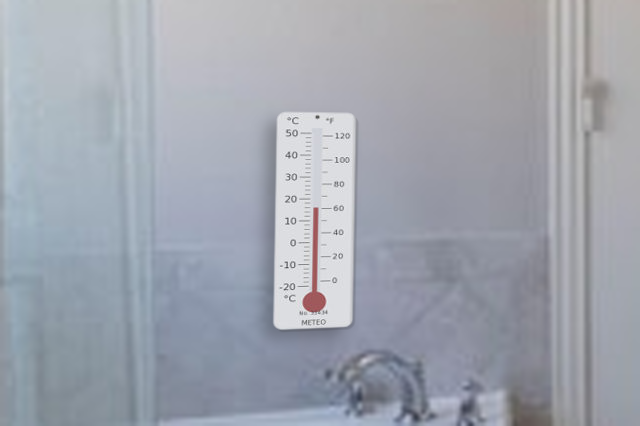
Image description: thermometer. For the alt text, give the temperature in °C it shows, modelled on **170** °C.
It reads **16** °C
